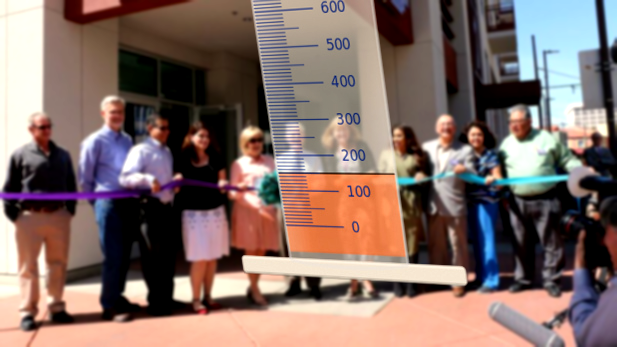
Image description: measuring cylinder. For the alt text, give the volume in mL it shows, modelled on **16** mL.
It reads **150** mL
